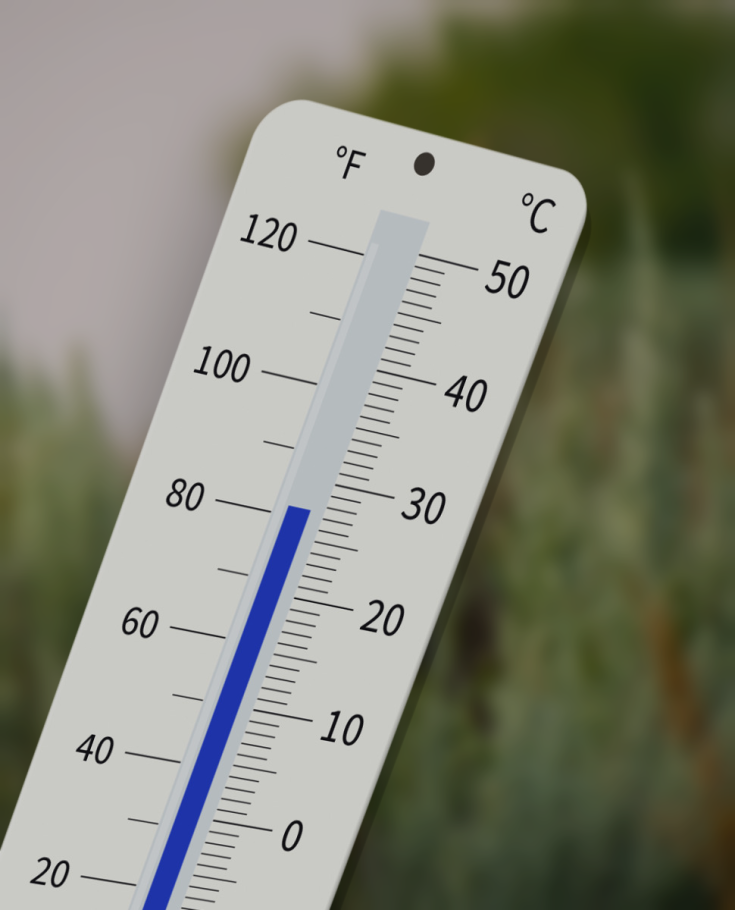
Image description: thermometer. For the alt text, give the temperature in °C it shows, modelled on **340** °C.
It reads **27.5** °C
